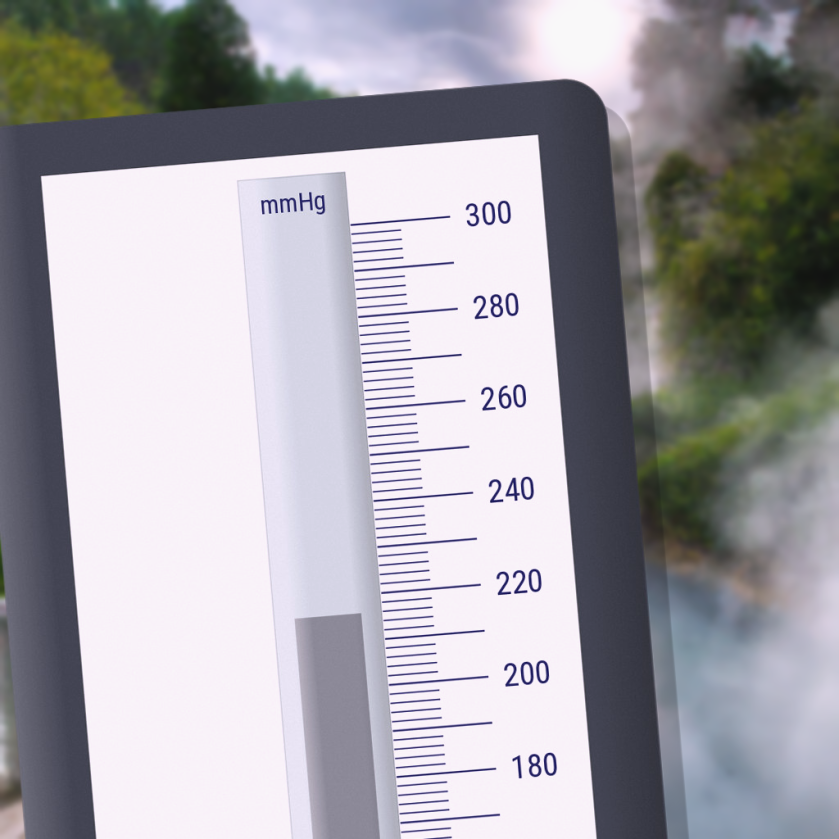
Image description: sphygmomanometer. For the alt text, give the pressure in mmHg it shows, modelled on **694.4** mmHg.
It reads **216** mmHg
